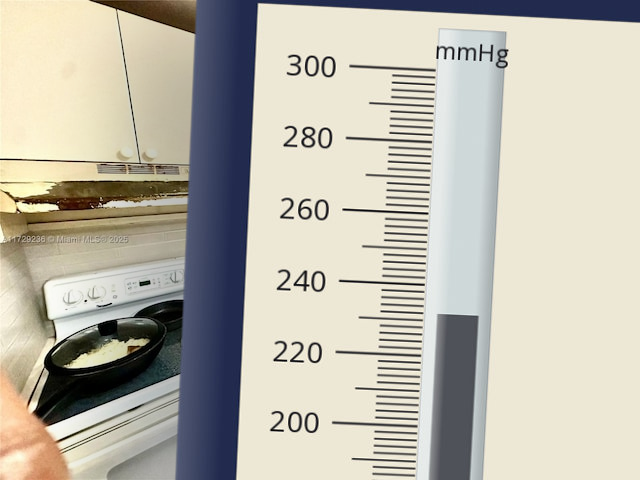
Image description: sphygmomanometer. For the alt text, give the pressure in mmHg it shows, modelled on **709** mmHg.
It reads **232** mmHg
